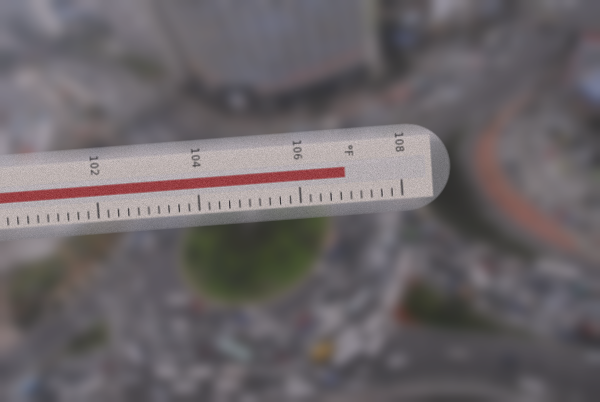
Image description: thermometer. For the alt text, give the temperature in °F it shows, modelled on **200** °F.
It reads **106.9** °F
